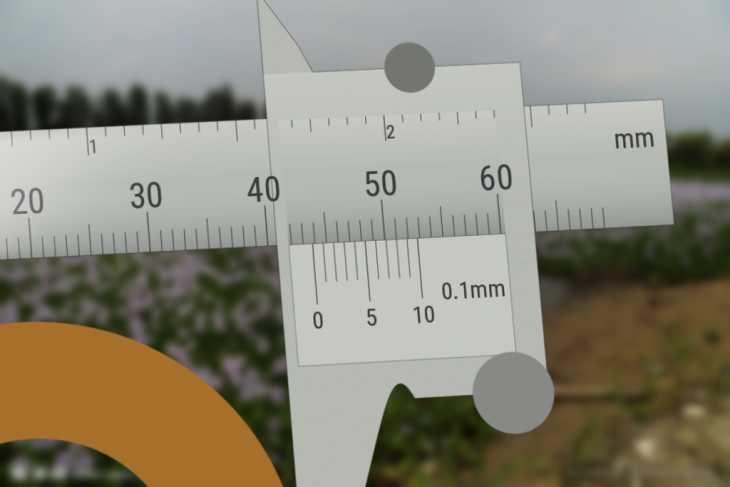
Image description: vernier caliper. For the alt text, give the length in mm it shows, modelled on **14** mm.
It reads **43.8** mm
